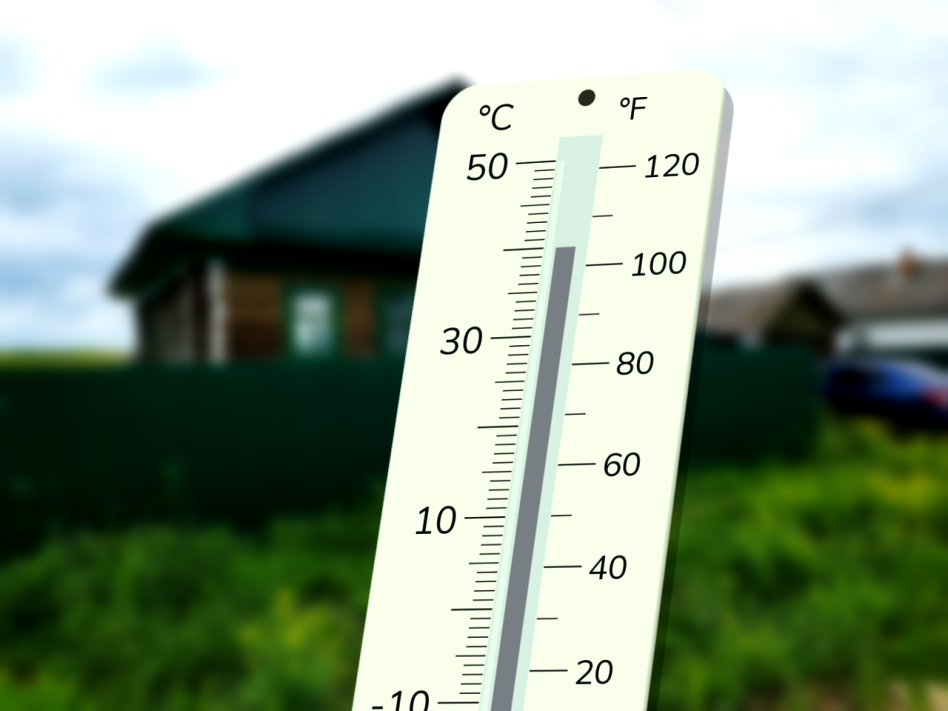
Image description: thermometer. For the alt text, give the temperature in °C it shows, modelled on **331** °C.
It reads **40** °C
